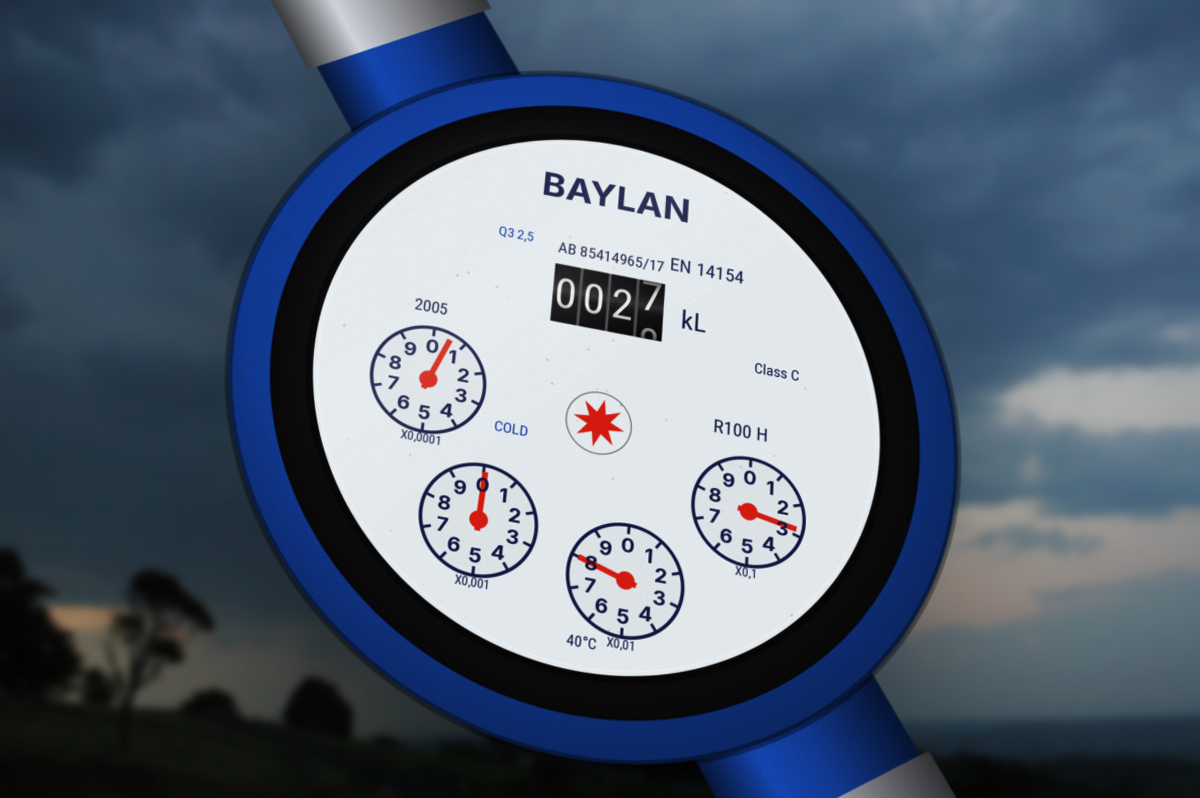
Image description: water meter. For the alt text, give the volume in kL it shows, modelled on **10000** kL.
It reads **27.2800** kL
